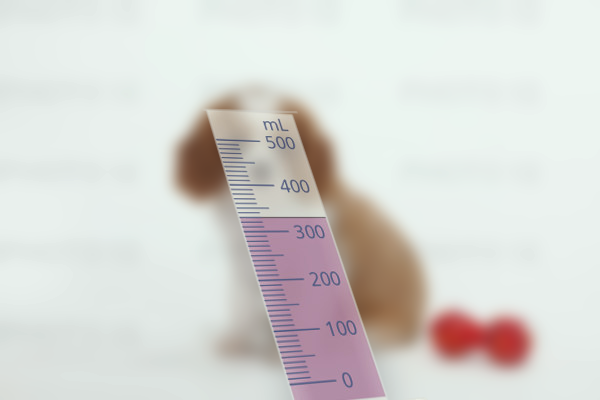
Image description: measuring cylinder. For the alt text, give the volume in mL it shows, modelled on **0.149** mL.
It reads **330** mL
